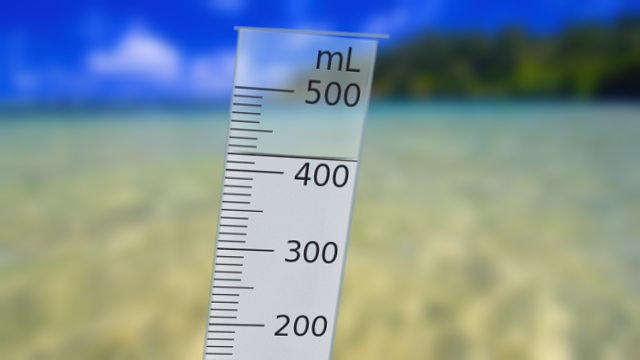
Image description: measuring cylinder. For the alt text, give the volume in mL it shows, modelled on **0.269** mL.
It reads **420** mL
